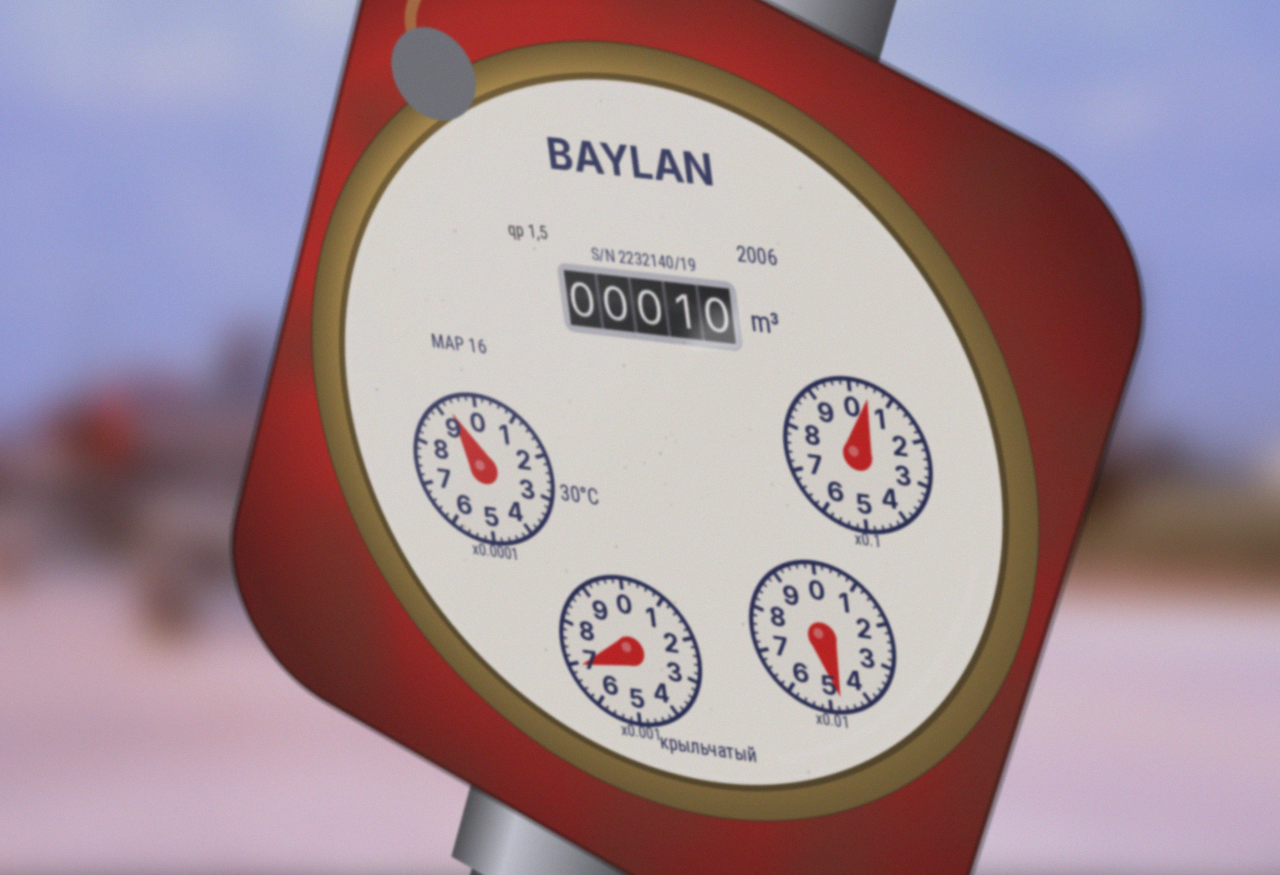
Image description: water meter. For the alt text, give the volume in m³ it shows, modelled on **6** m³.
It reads **10.0469** m³
